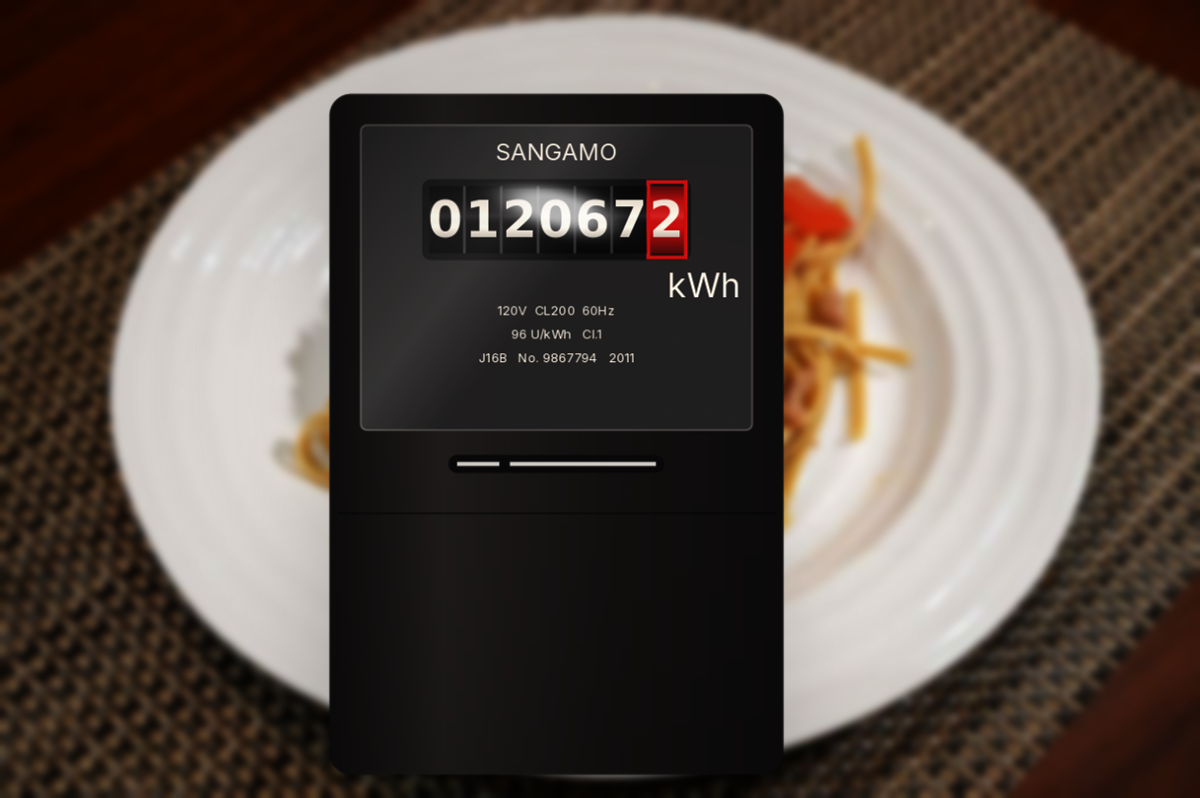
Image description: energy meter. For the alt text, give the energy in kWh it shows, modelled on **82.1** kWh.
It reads **12067.2** kWh
